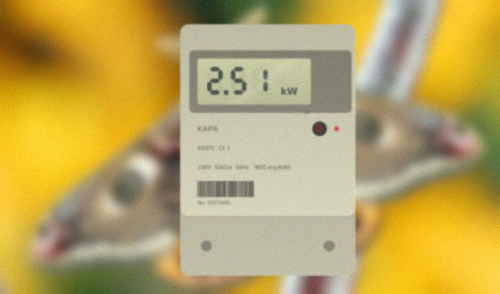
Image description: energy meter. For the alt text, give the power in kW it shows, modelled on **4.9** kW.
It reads **2.51** kW
